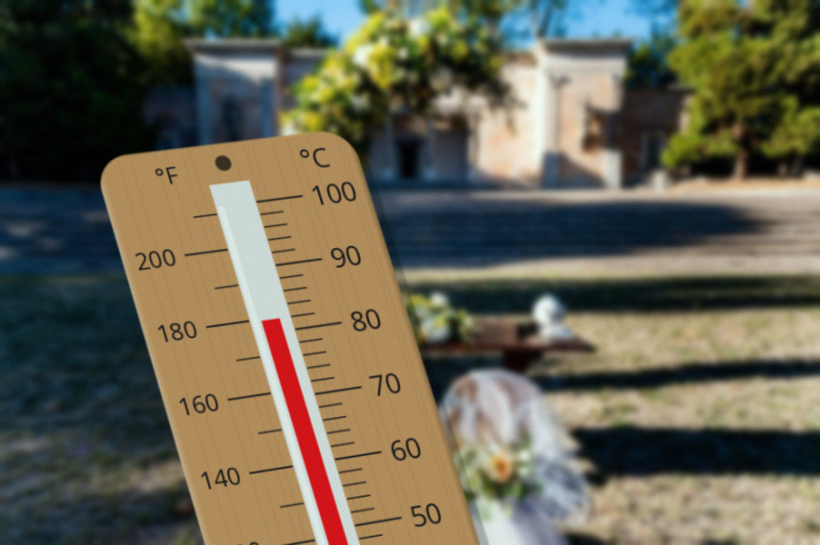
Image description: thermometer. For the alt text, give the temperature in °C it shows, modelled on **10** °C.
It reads **82** °C
